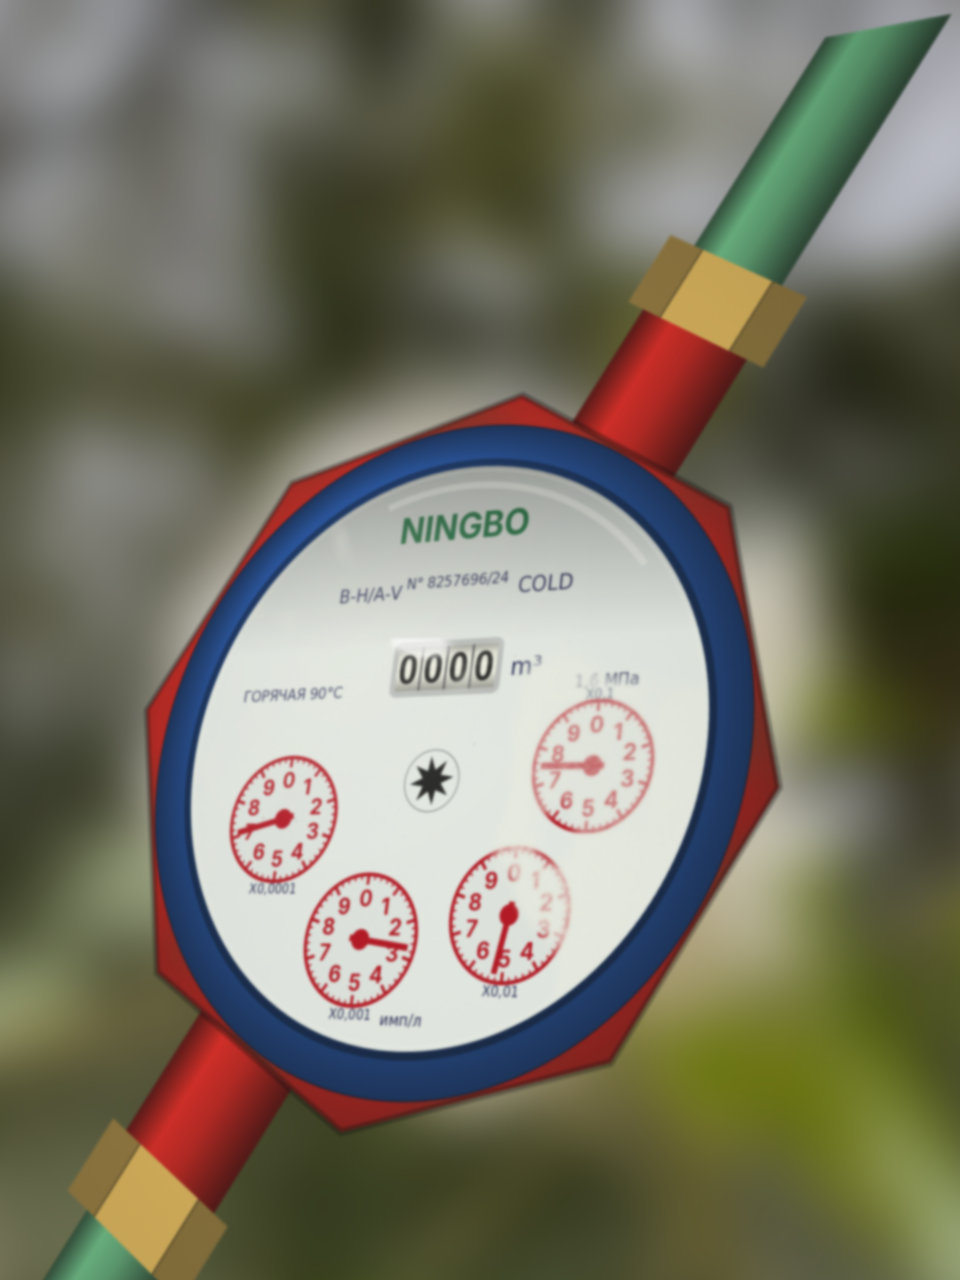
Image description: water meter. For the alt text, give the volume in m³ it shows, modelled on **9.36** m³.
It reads **0.7527** m³
